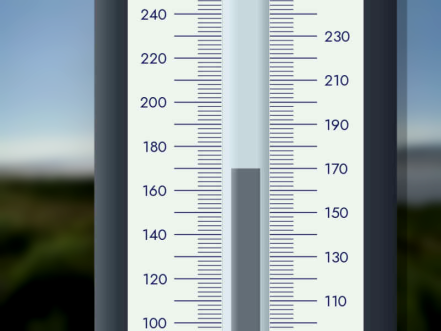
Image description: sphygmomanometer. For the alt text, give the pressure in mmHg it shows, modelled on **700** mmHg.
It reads **170** mmHg
